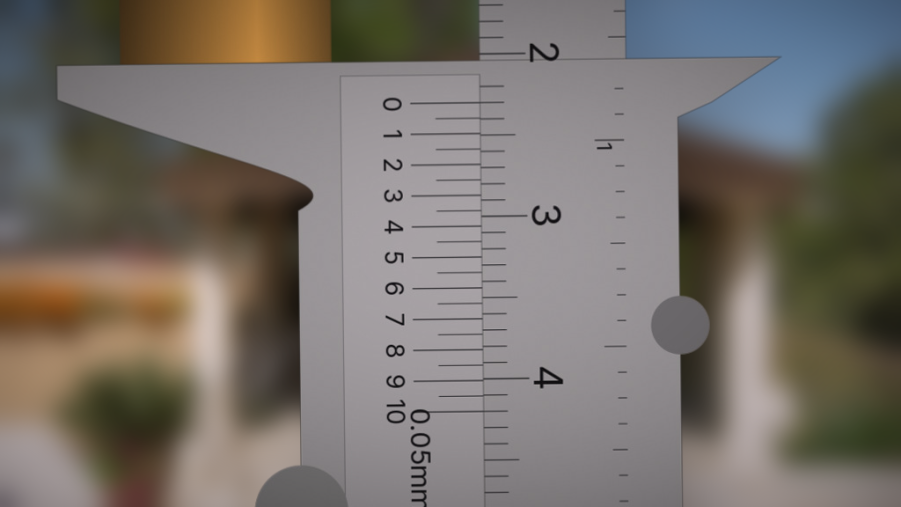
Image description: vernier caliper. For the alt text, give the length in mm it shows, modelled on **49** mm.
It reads **23.0** mm
